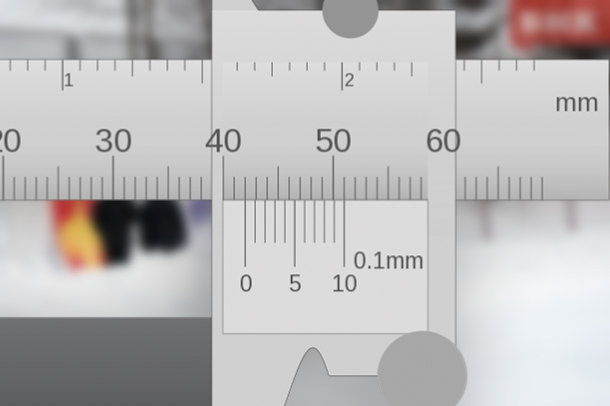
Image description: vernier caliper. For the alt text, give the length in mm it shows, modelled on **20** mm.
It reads **42.0** mm
